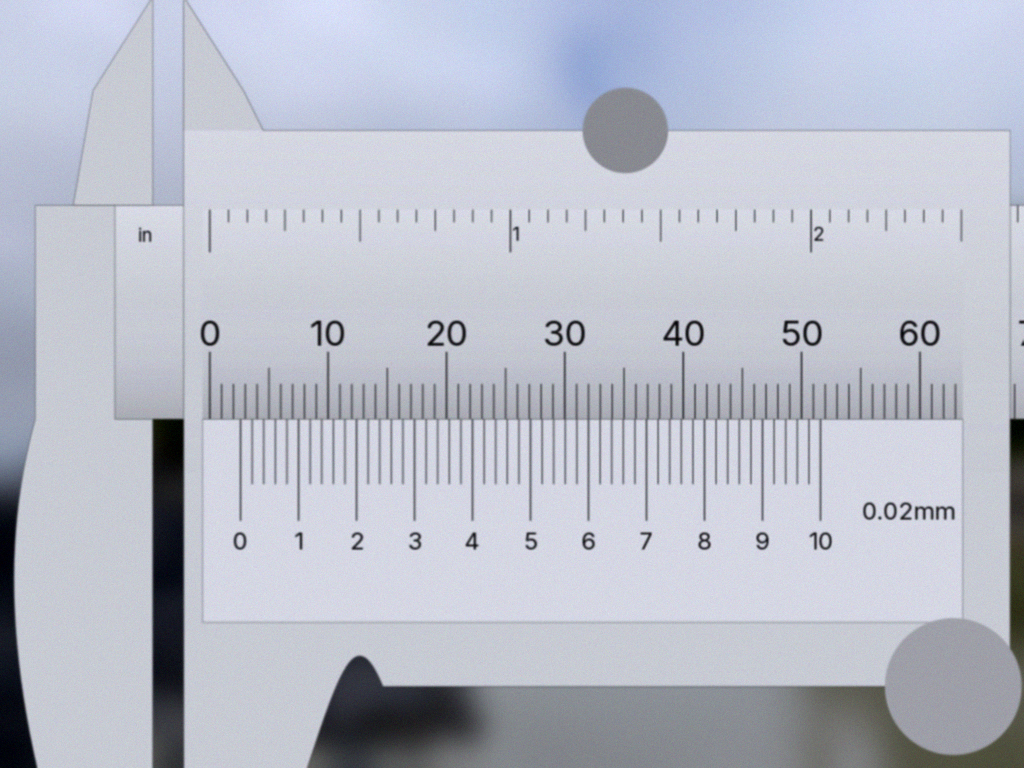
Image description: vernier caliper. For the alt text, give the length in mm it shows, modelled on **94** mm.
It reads **2.6** mm
